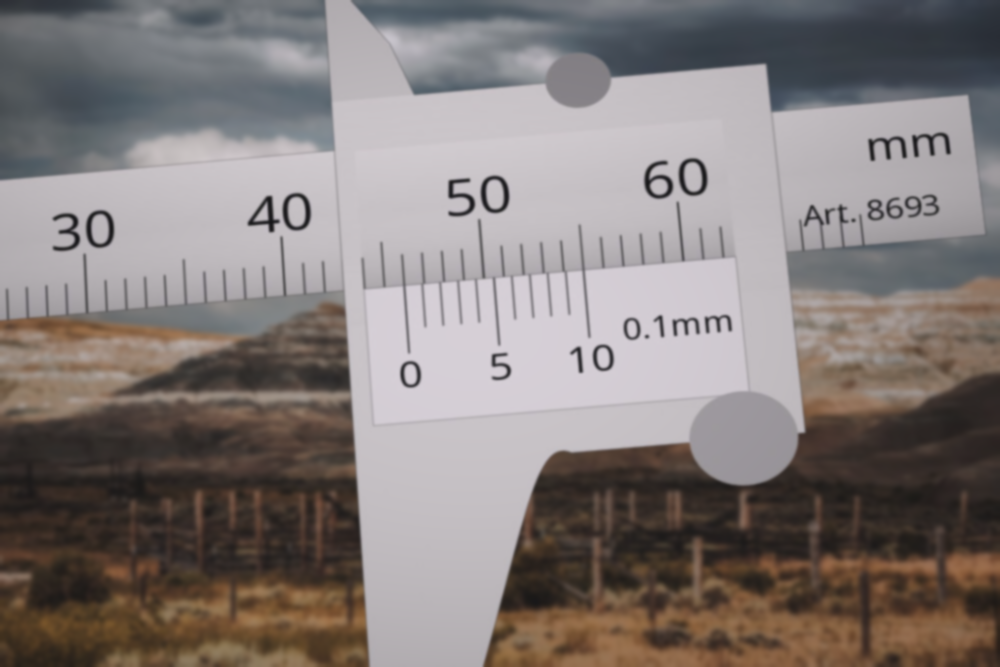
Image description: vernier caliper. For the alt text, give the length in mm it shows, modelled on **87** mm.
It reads **46.0** mm
